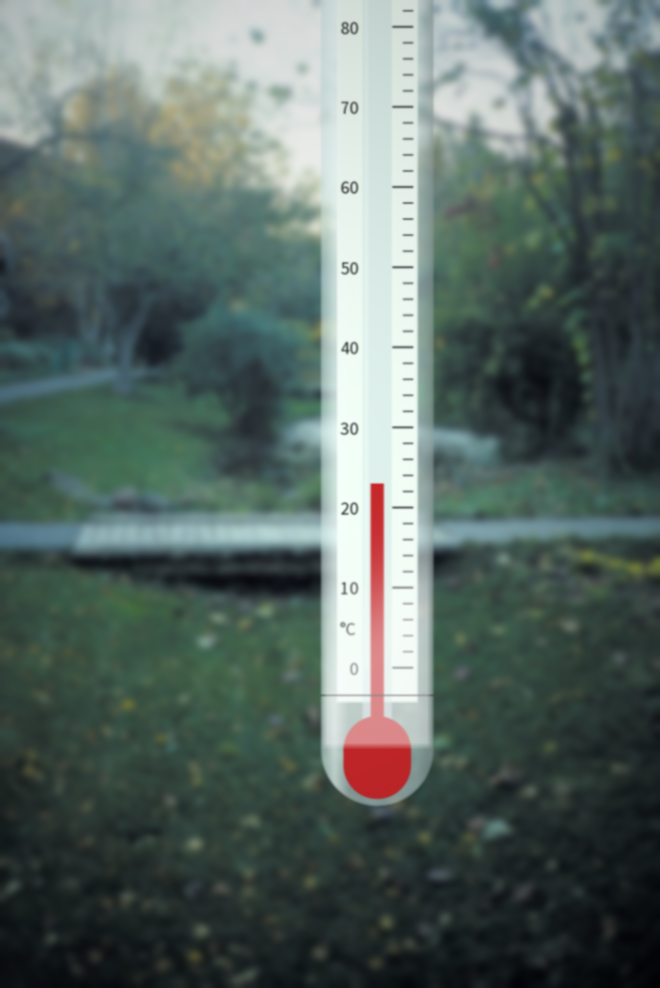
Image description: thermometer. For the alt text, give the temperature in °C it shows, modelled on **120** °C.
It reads **23** °C
